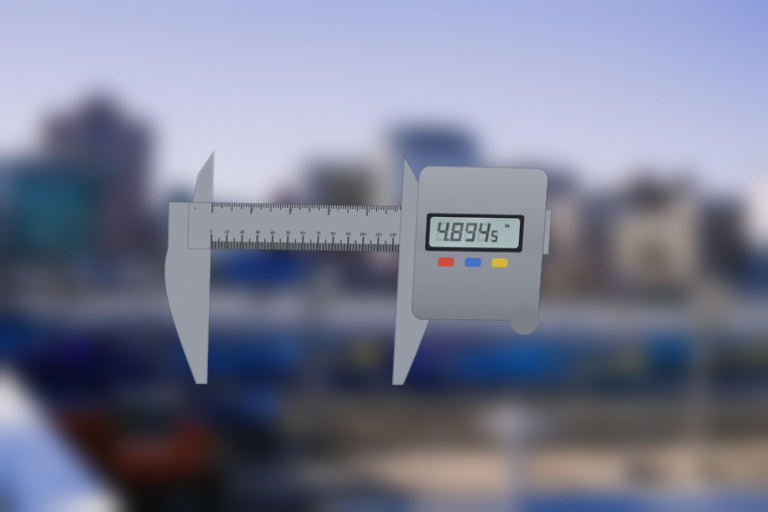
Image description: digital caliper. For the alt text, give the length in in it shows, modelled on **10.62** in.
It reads **4.8945** in
